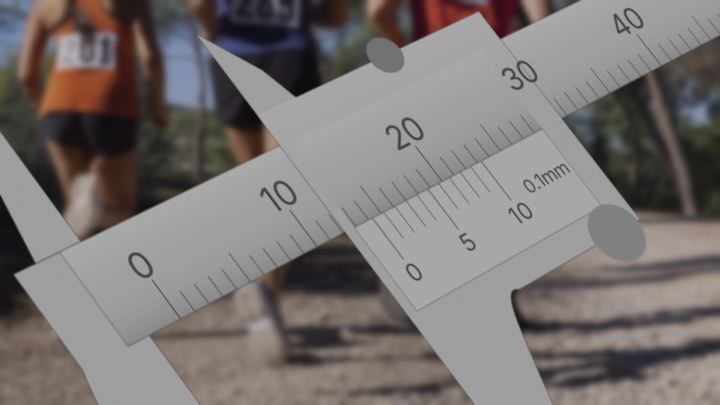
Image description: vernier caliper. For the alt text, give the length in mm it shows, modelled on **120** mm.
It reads **14.3** mm
